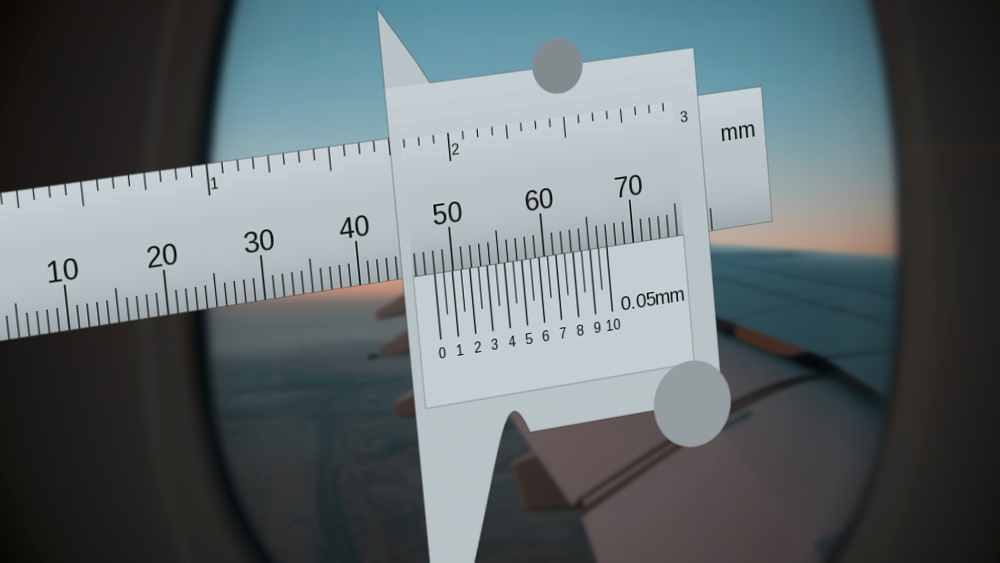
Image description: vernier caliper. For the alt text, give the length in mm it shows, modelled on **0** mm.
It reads **48.0** mm
